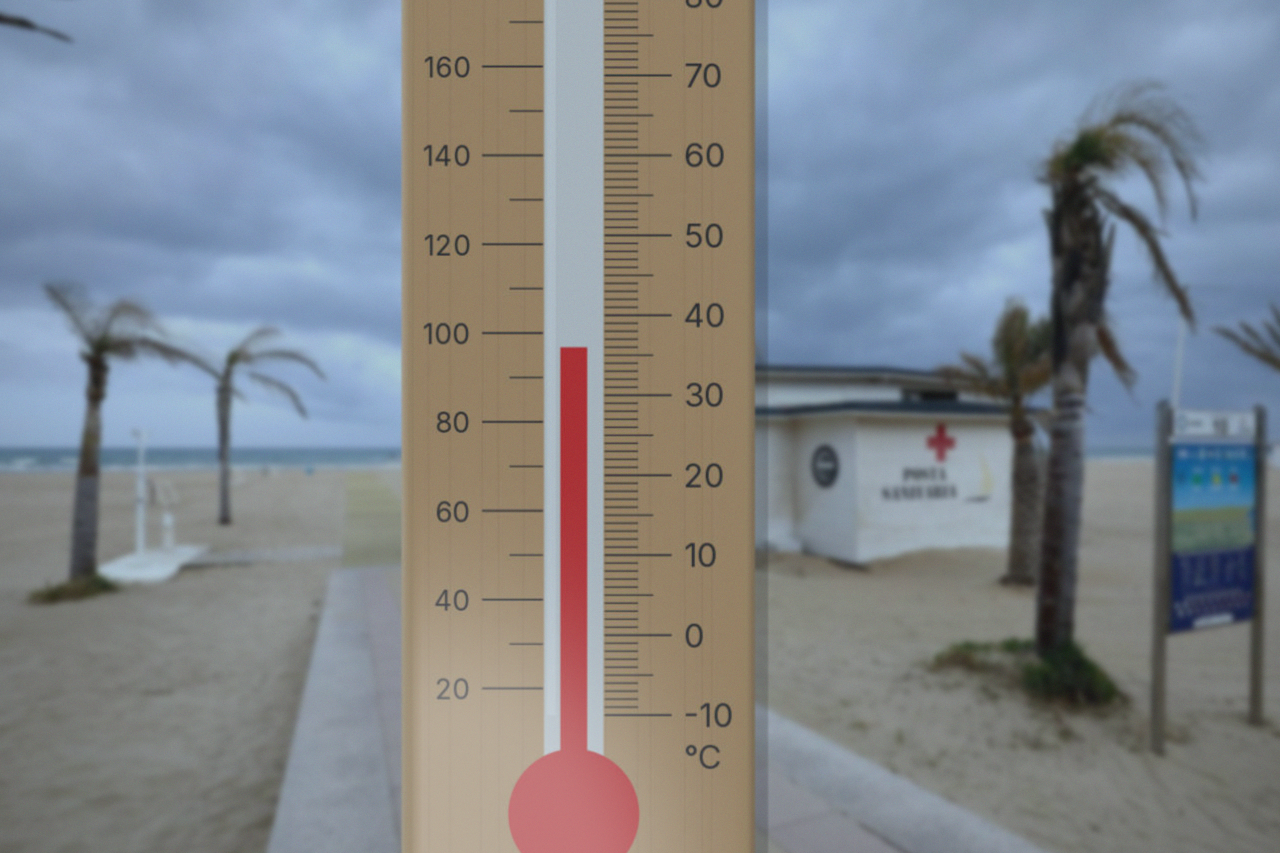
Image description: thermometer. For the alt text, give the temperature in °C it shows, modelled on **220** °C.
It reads **36** °C
